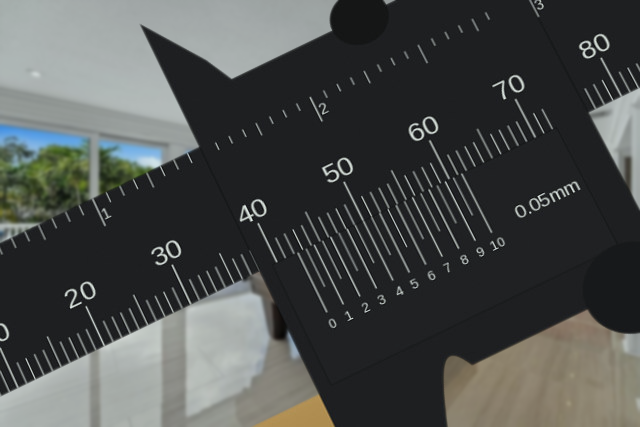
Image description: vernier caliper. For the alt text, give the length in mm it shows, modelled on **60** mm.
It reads **42.4** mm
